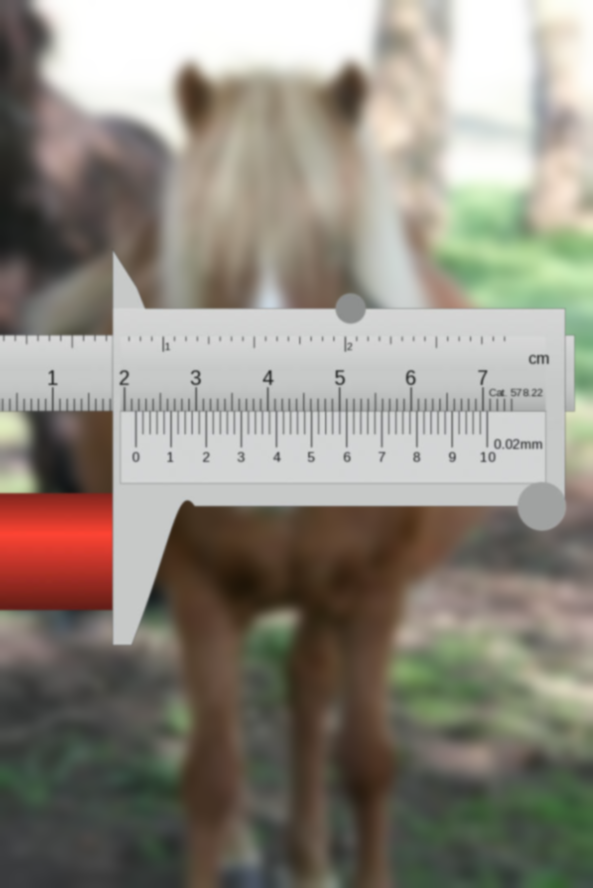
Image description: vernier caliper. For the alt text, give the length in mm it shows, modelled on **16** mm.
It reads **21.6** mm
